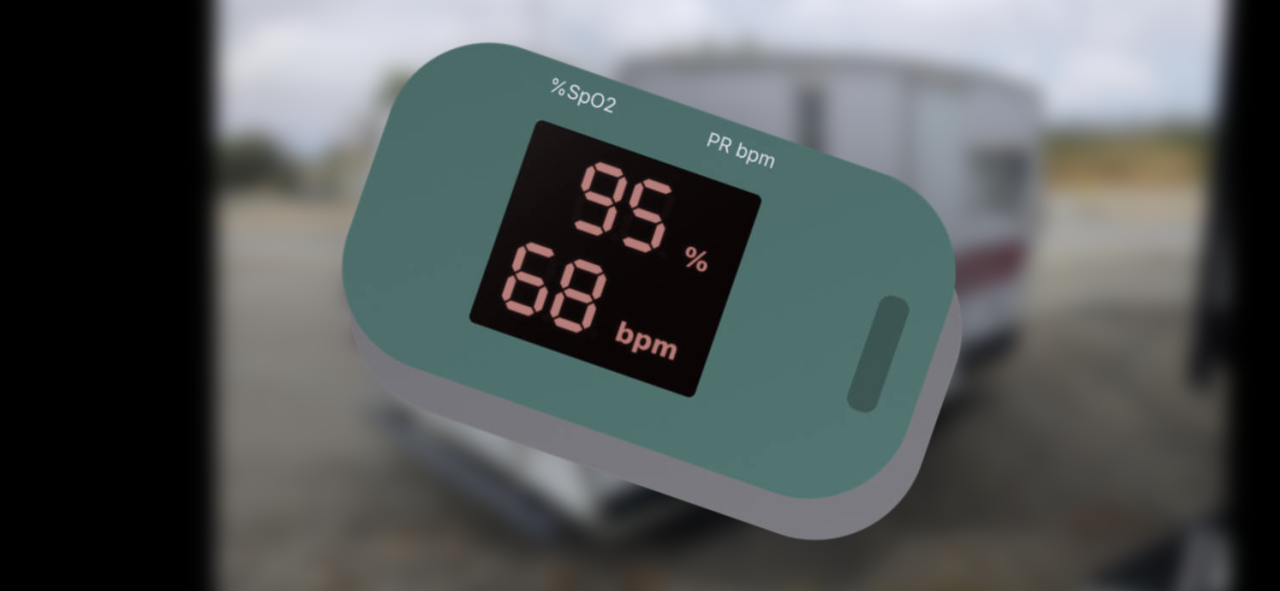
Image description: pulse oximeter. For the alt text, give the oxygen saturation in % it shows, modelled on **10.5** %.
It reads **95** %
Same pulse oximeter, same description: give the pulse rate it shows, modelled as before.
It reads **68** bpm
